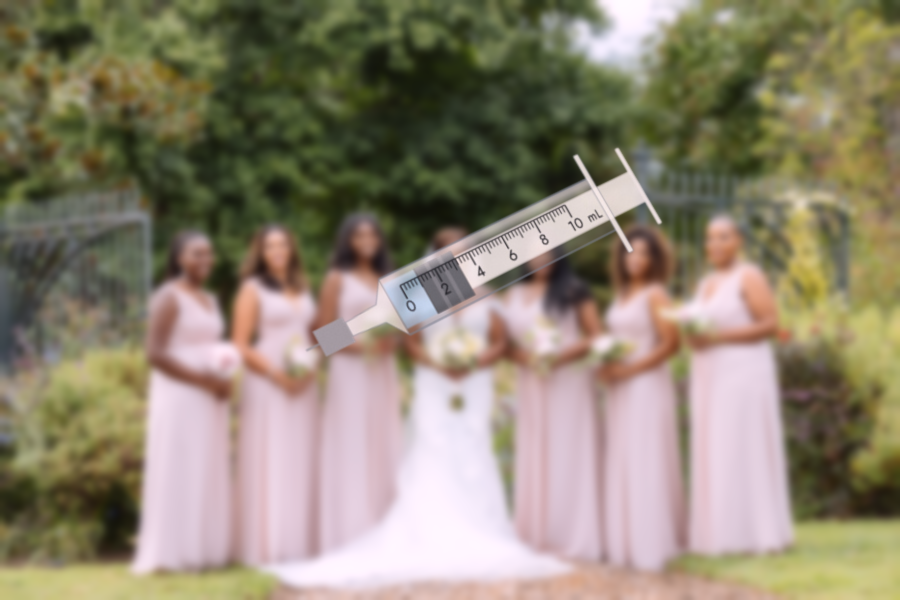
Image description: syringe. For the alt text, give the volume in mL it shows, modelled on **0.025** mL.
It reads **1** mL
